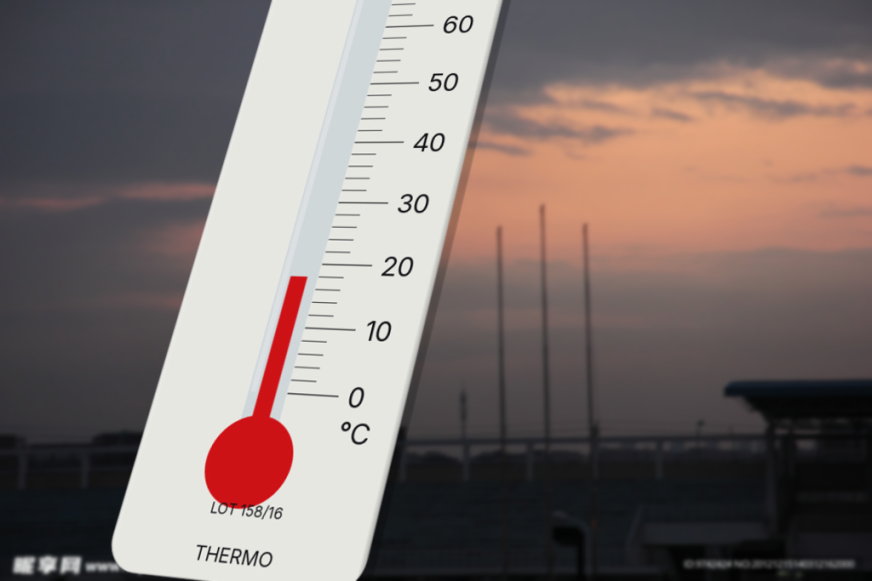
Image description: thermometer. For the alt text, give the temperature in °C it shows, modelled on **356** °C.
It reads **18** °C
